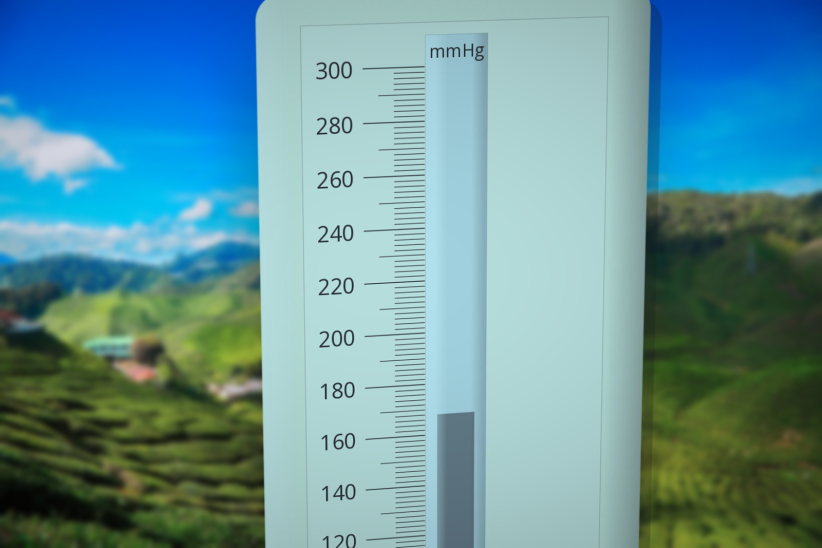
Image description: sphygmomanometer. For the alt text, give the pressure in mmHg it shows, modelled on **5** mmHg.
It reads **168** mmHg
